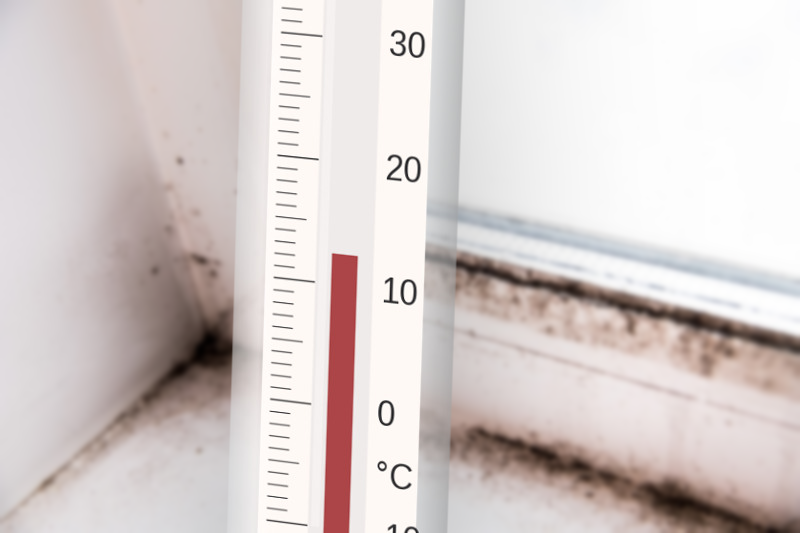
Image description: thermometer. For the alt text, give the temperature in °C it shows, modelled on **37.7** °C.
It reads **12.5** °C
